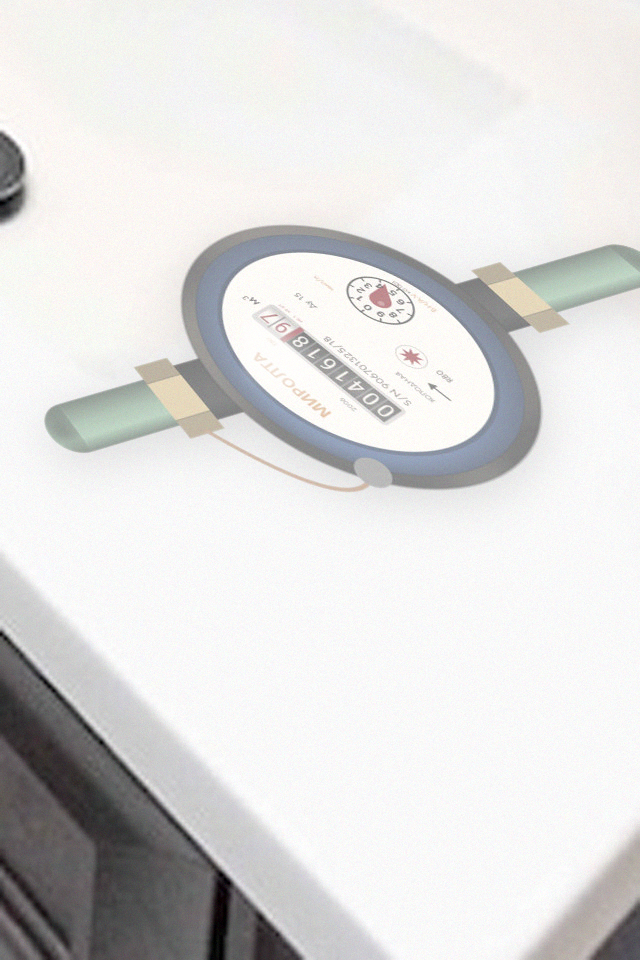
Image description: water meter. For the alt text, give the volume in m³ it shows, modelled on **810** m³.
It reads **41618.974** m³
